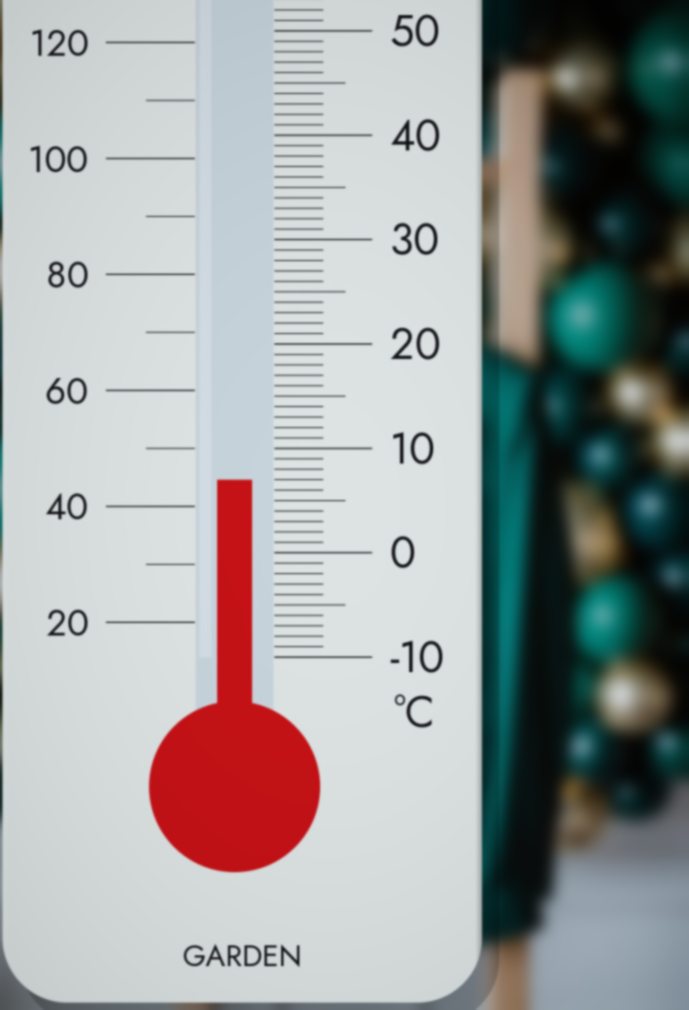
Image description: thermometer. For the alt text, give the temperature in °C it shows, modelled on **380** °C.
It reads **7** °C
